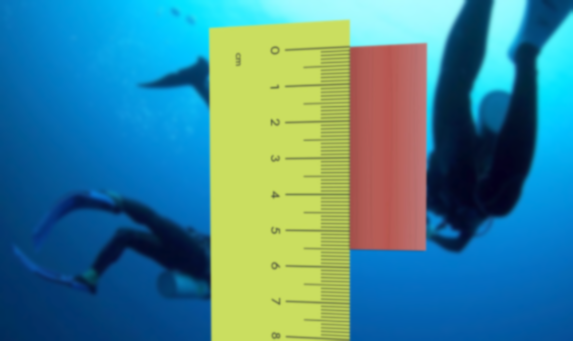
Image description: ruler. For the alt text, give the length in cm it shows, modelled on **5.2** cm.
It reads **5.5** cm
